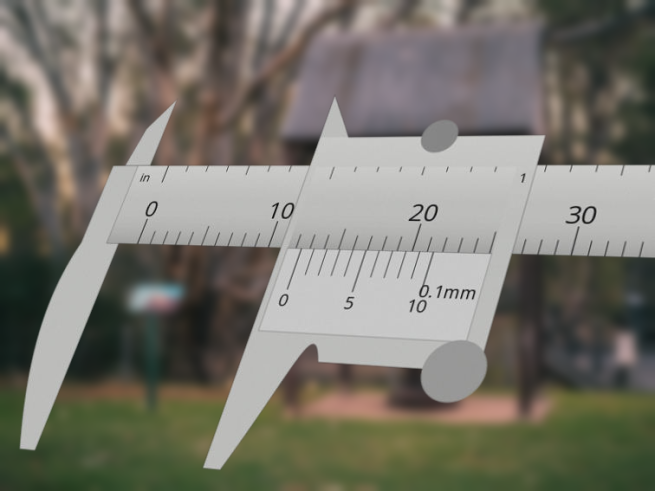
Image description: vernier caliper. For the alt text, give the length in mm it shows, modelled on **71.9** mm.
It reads **12.4** mm
